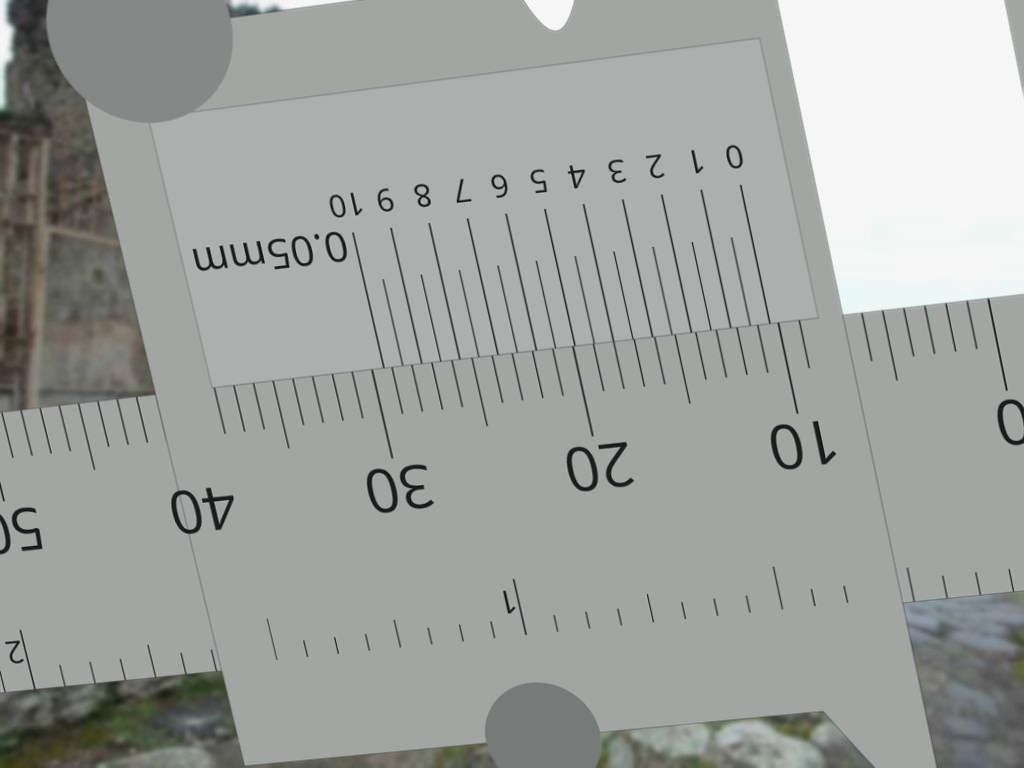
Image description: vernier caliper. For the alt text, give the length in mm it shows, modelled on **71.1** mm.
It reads **10.4** mm
